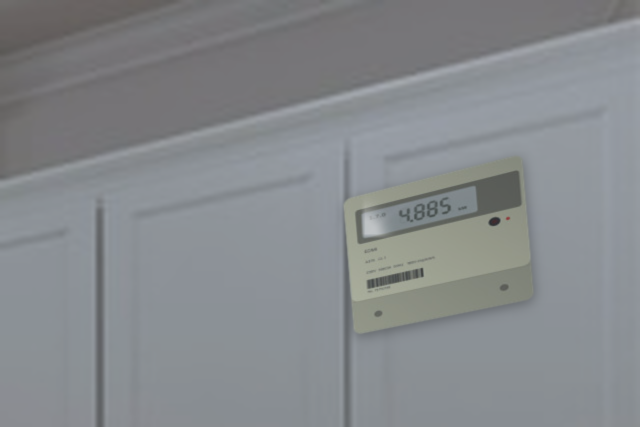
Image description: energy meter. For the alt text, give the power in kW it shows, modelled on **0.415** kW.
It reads **4.885** kW
